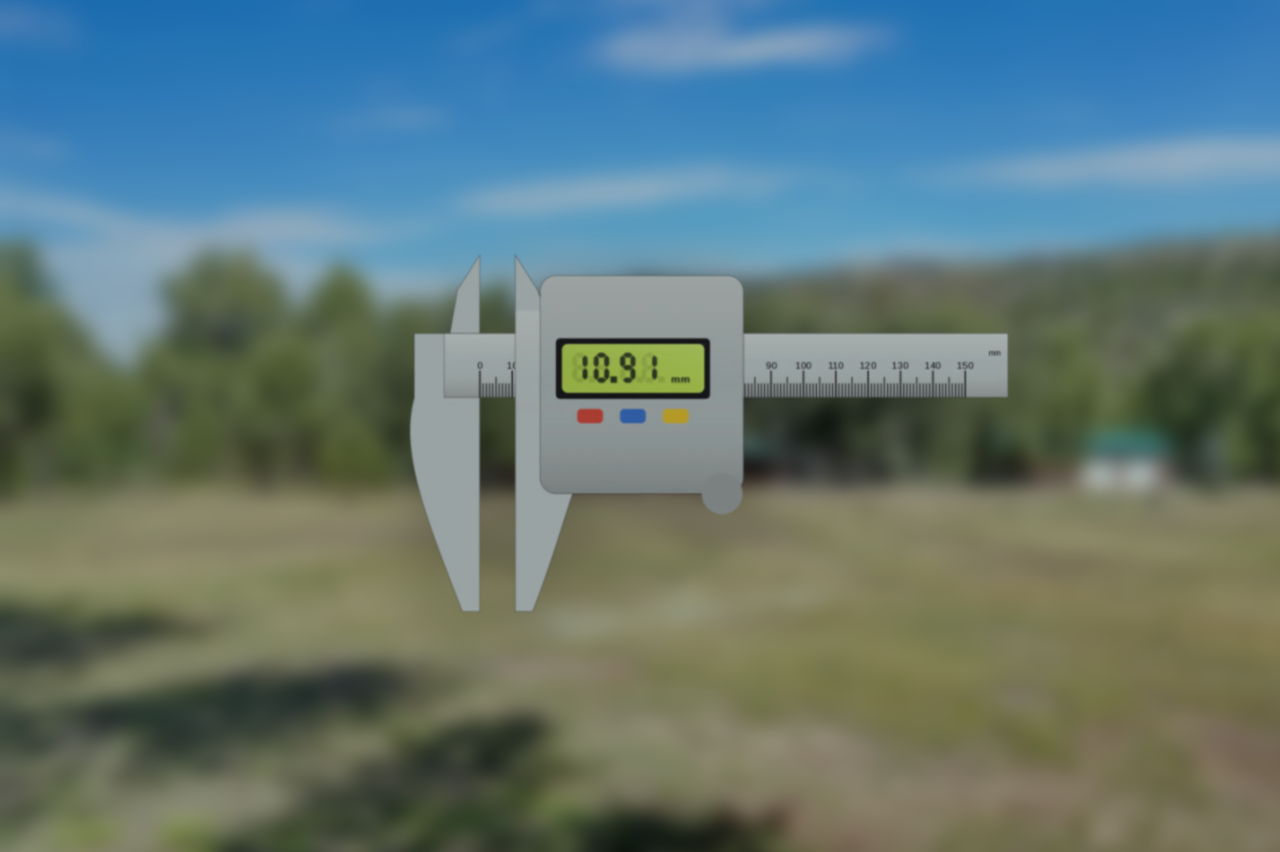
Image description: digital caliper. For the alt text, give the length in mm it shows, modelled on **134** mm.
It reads **10.91** mm
